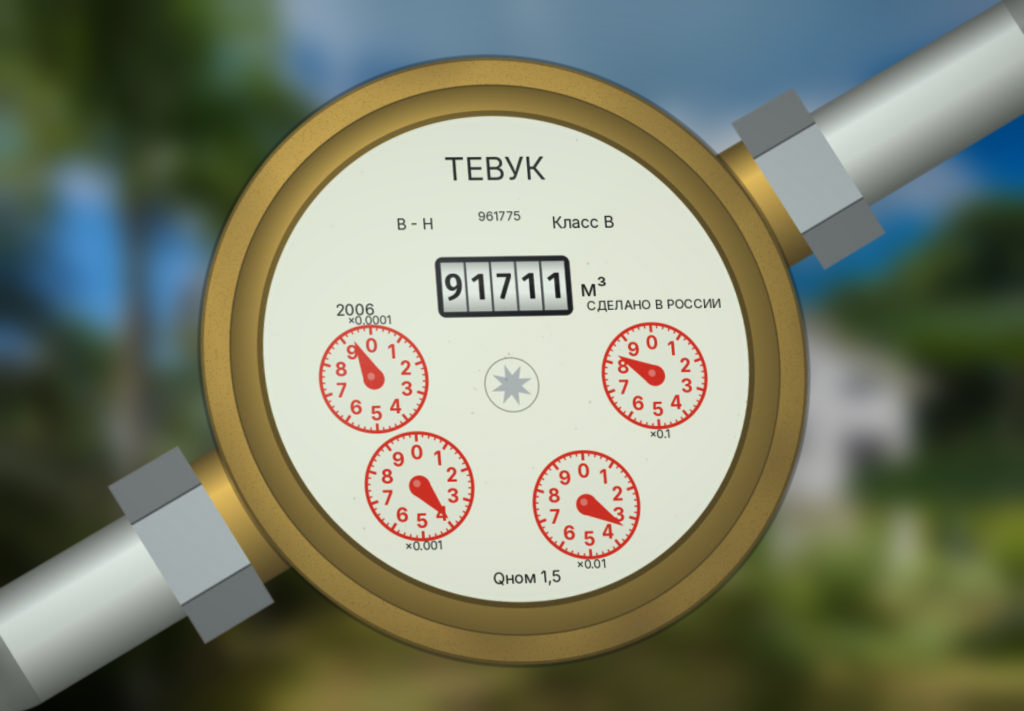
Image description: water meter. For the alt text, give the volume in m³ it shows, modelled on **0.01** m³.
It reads **91711.8339** m³
